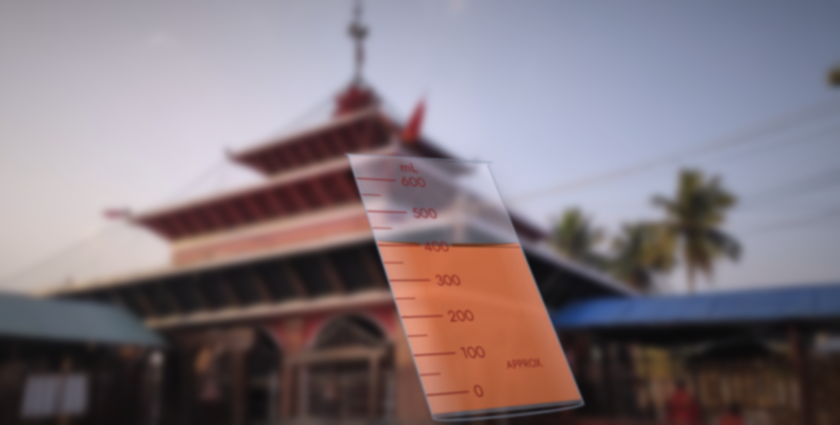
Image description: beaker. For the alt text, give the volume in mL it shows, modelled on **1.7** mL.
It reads **400** mL
